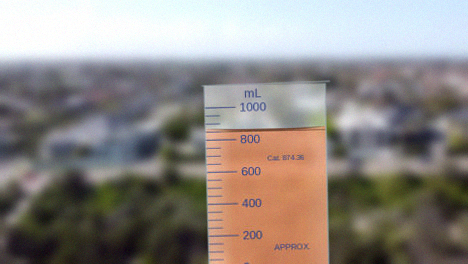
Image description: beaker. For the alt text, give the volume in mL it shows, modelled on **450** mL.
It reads **850** mL
